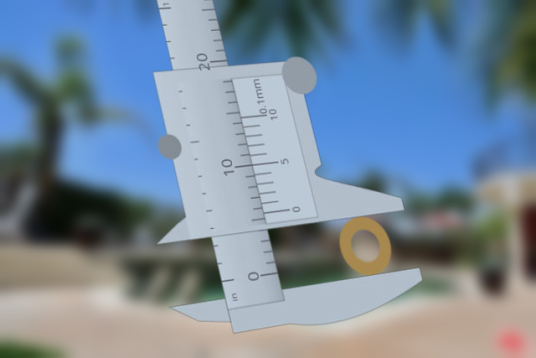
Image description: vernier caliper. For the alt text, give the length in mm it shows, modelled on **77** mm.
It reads **5.5** mm
